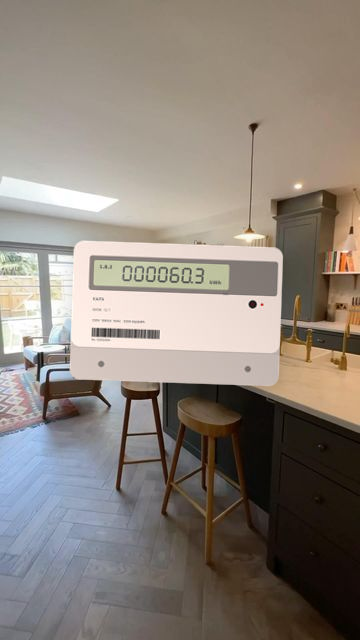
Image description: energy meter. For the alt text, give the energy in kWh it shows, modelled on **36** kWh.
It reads **60.3** kWh
